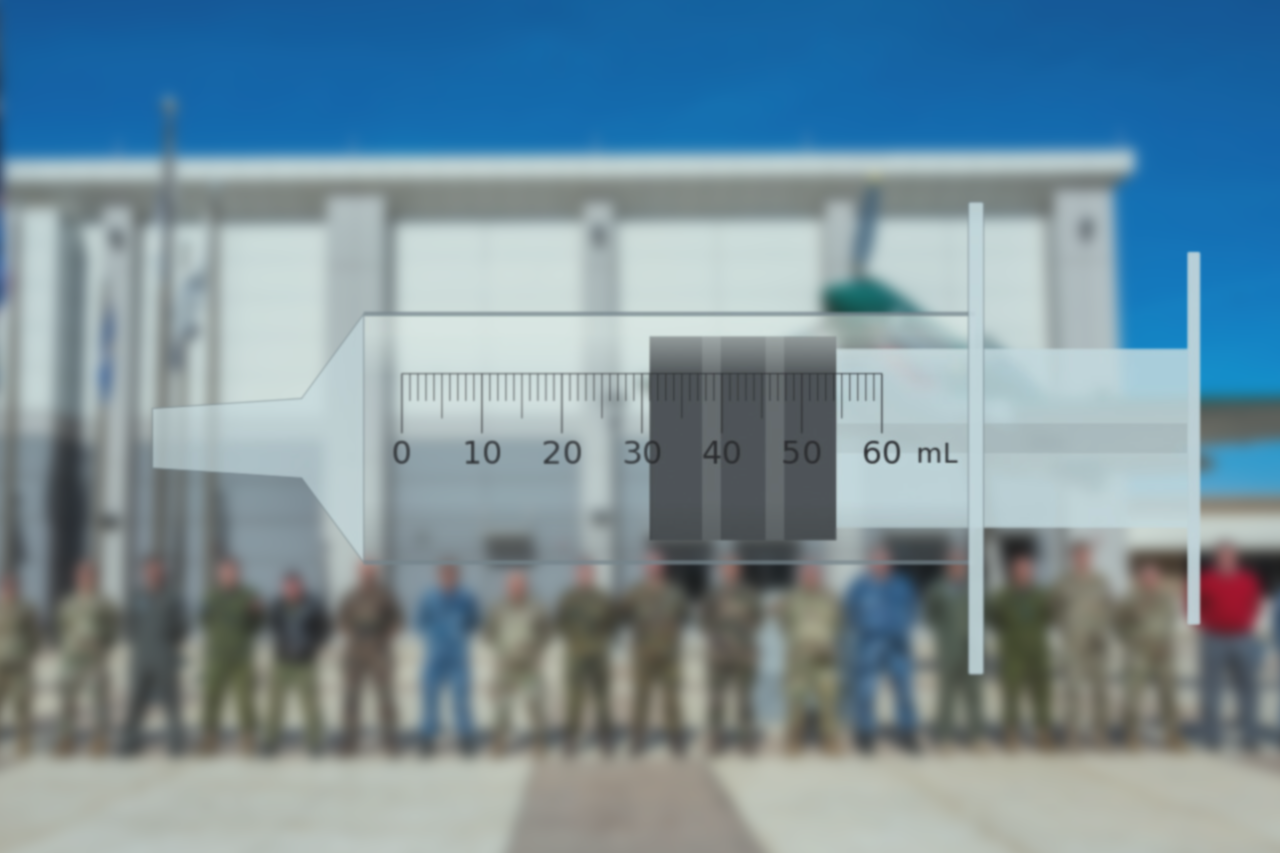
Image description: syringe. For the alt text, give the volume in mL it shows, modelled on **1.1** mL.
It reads **31** mL
